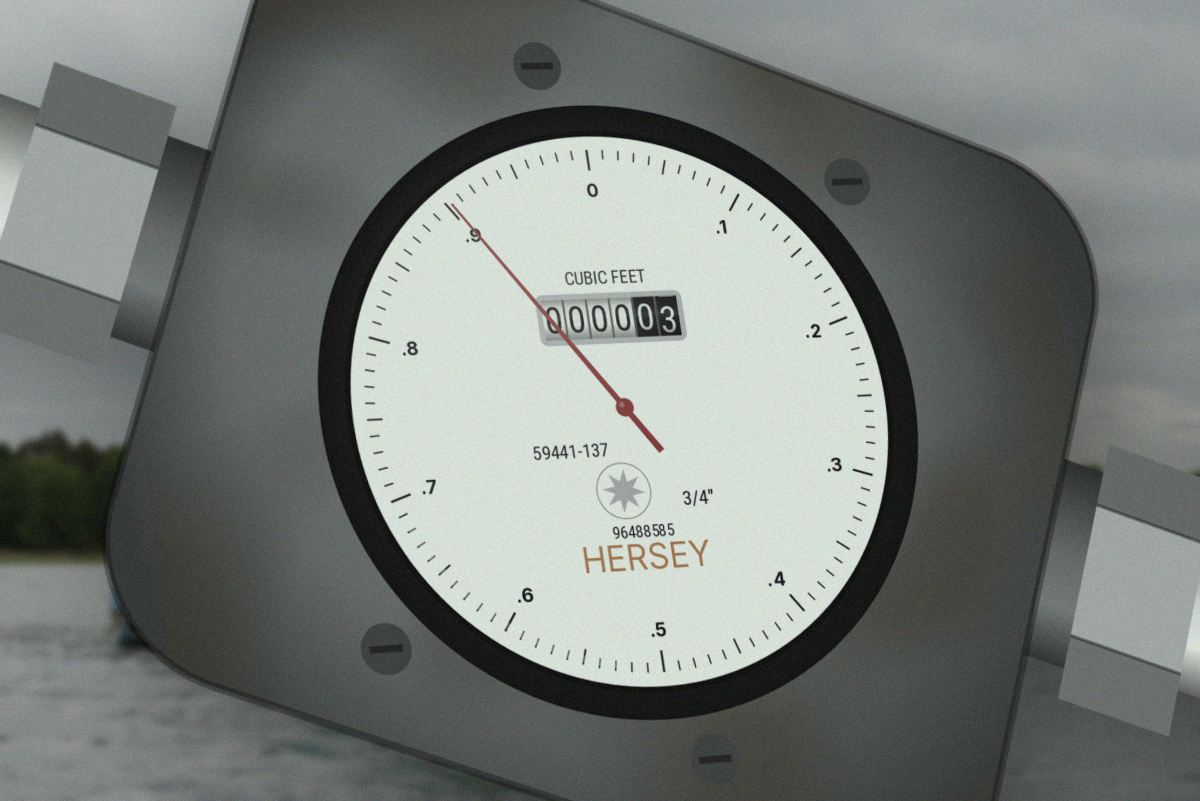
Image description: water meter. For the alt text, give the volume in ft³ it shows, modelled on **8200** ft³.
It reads **2.90** ft³
